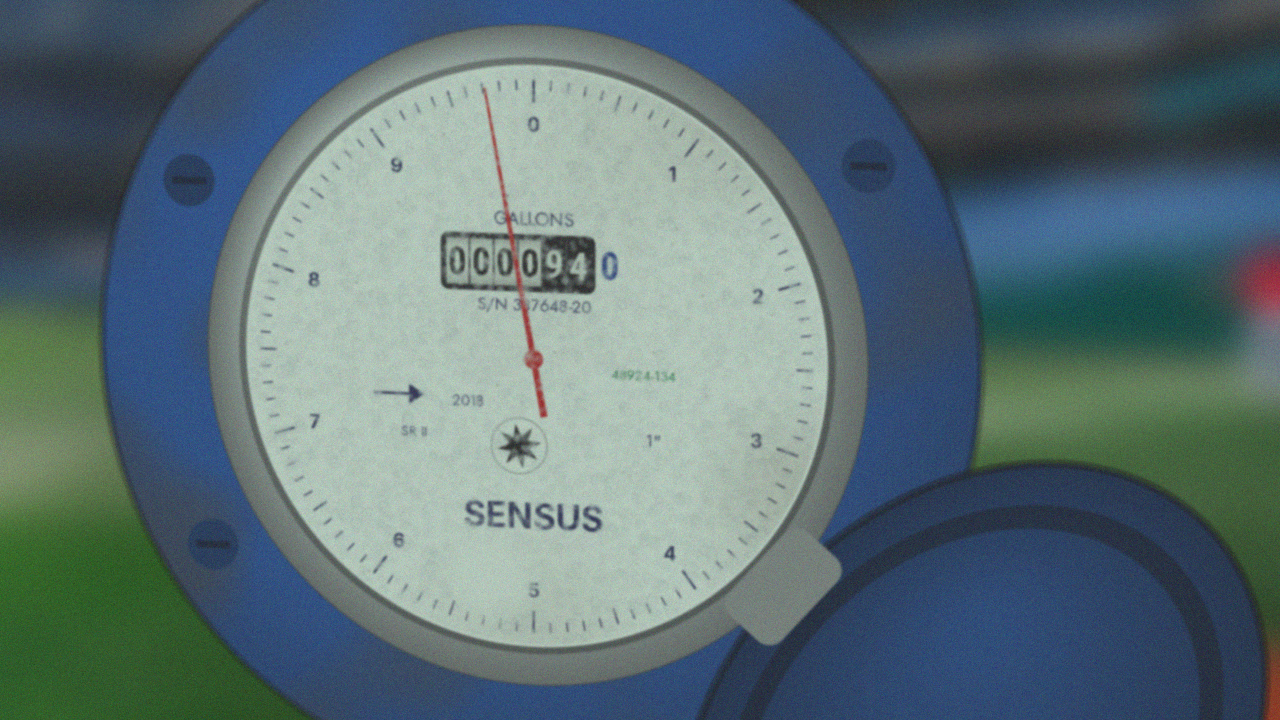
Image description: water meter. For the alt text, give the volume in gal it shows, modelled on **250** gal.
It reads **939.7** gal
